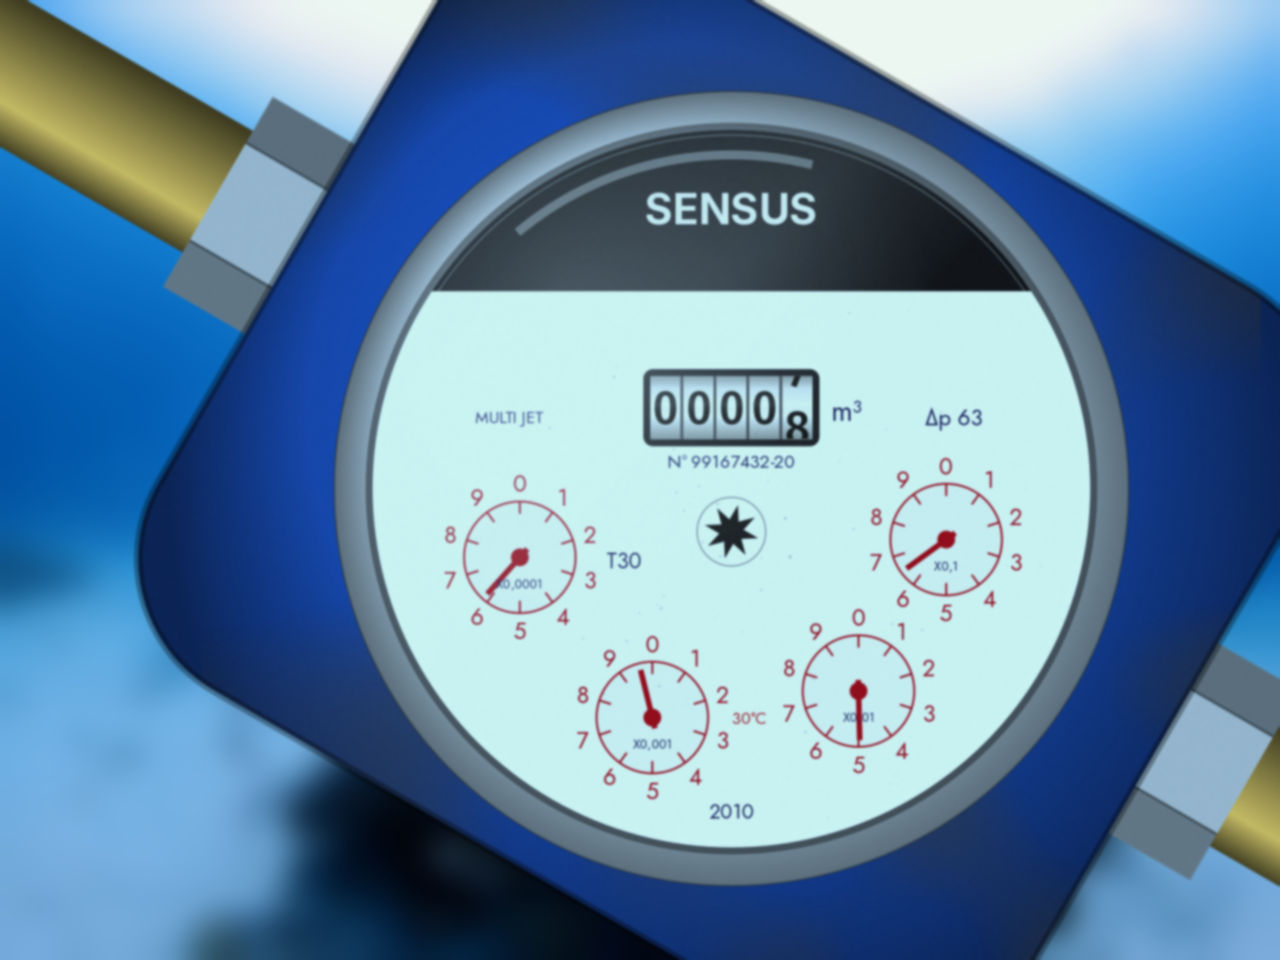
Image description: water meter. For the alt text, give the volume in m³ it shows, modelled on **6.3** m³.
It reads **7.6496** m³
